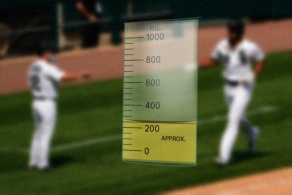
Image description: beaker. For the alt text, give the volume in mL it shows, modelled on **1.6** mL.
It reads **250** mL
